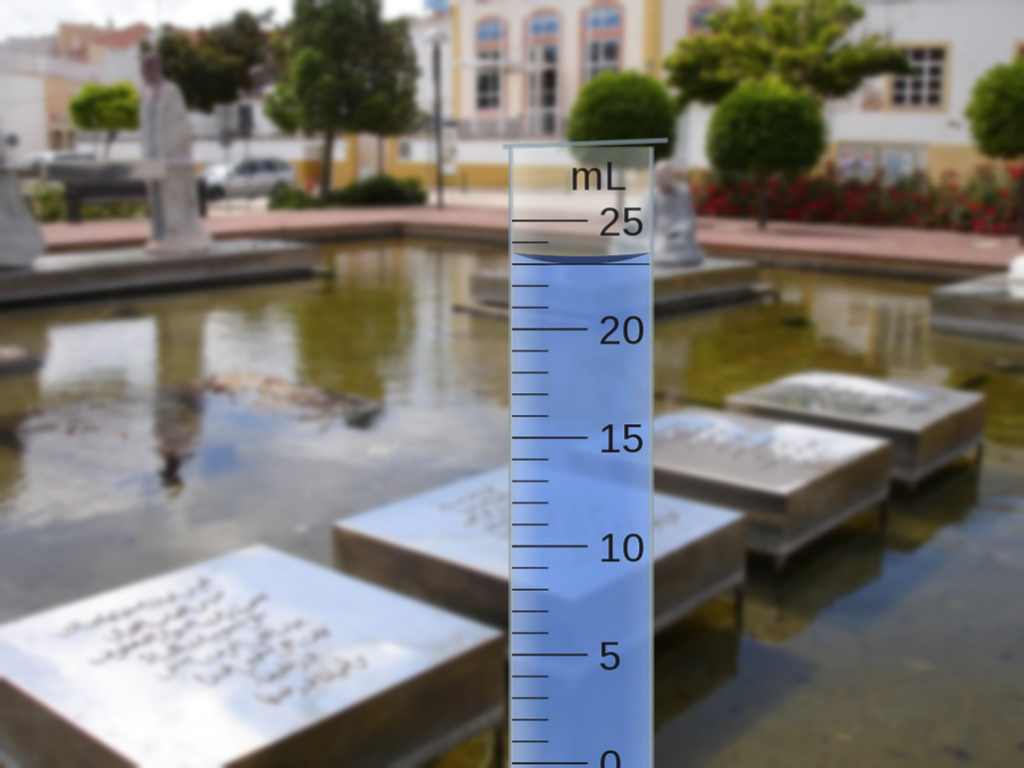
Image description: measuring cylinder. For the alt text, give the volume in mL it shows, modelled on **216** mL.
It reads **23** mL
